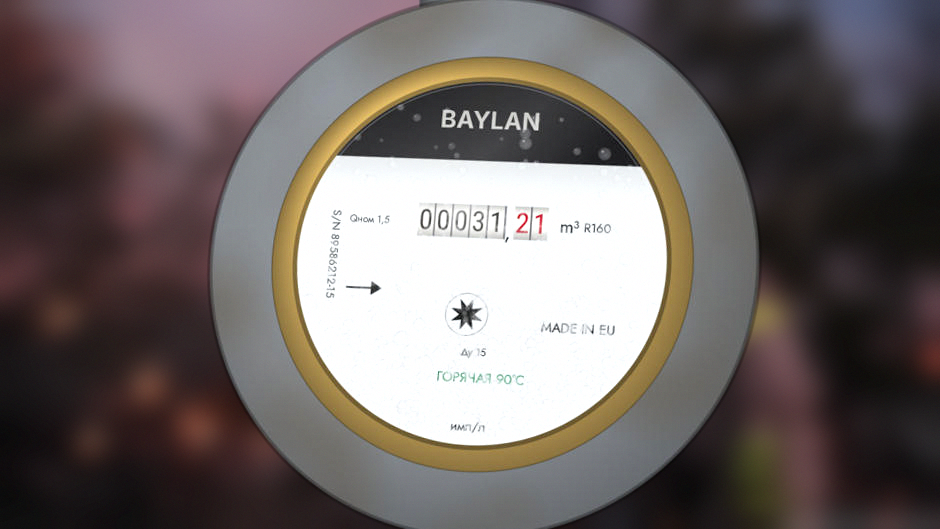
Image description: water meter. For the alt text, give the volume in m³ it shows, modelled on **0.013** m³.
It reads **31.21** m³
